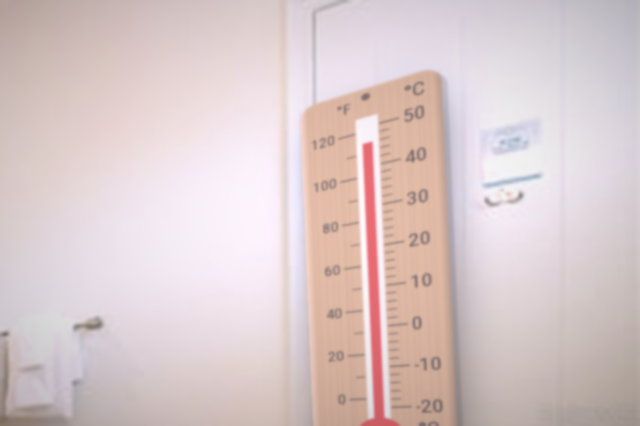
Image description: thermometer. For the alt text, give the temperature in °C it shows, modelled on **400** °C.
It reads **46** °C
